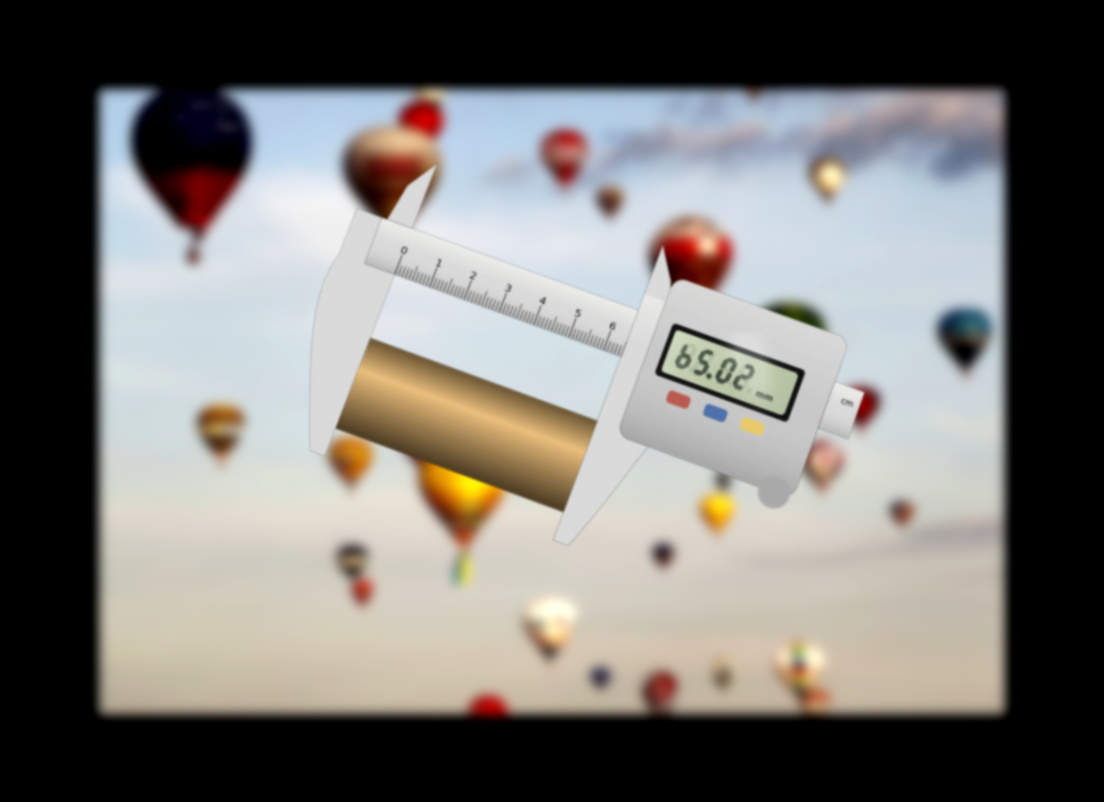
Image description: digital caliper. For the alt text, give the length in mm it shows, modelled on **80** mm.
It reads **65.02** mm
